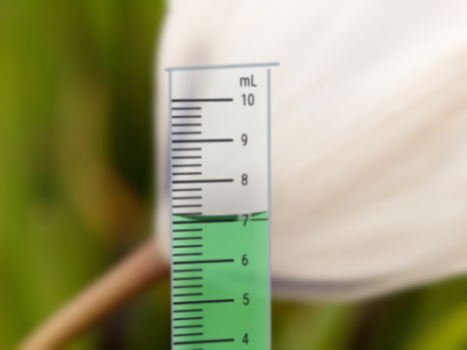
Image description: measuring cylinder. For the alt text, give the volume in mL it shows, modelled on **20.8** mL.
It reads **7** mL
